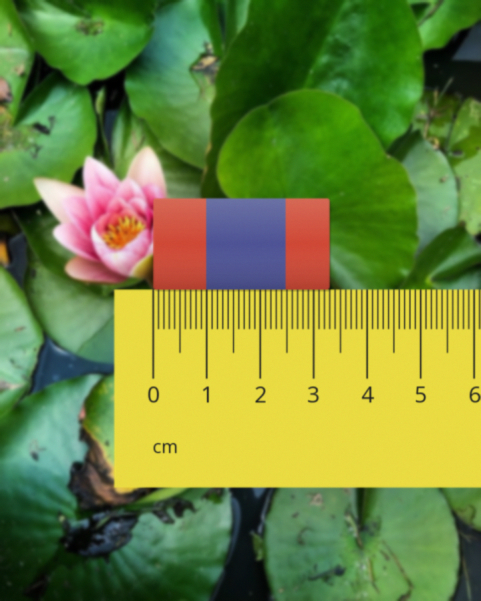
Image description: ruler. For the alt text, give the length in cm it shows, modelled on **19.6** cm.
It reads **3.3** cm
